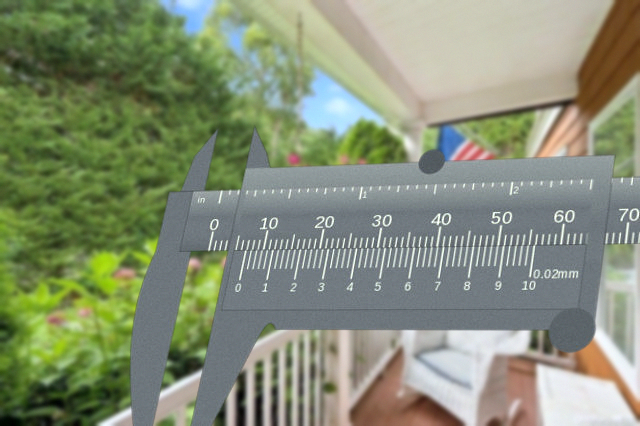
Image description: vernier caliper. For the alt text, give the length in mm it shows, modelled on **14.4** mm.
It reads **6.8** mm
